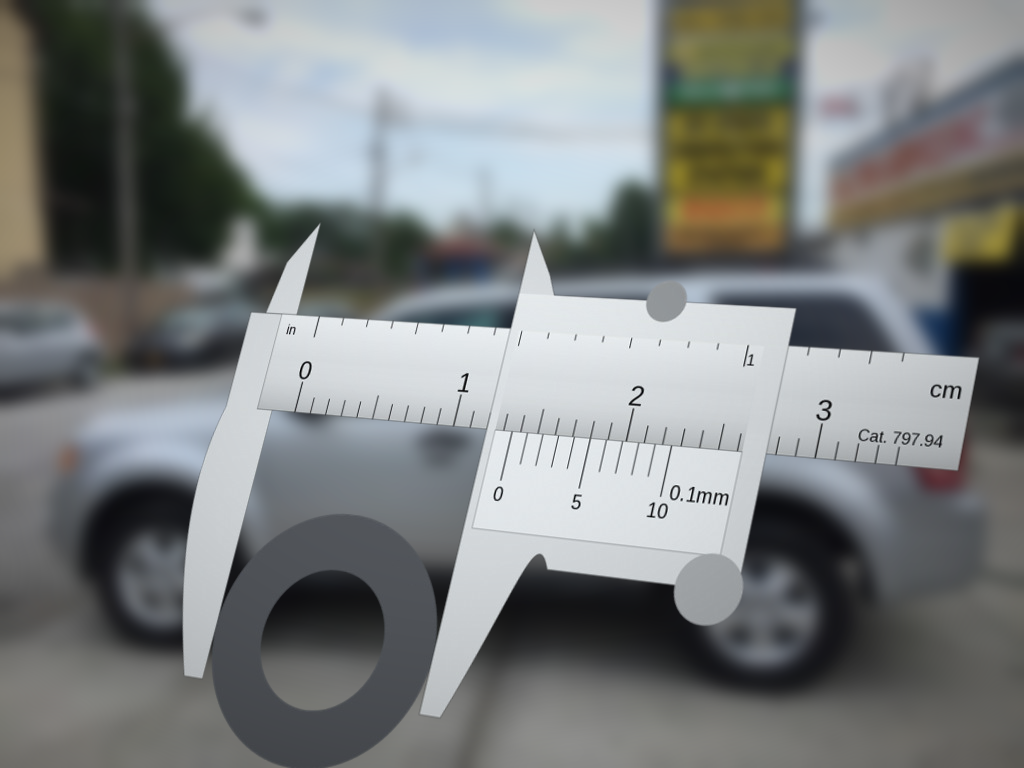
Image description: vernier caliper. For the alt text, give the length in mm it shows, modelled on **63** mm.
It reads **13.5** mm
